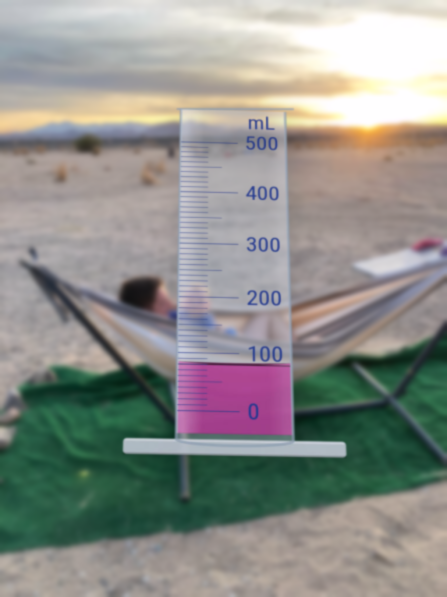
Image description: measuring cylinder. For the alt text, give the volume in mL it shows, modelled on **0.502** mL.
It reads **80** mL
